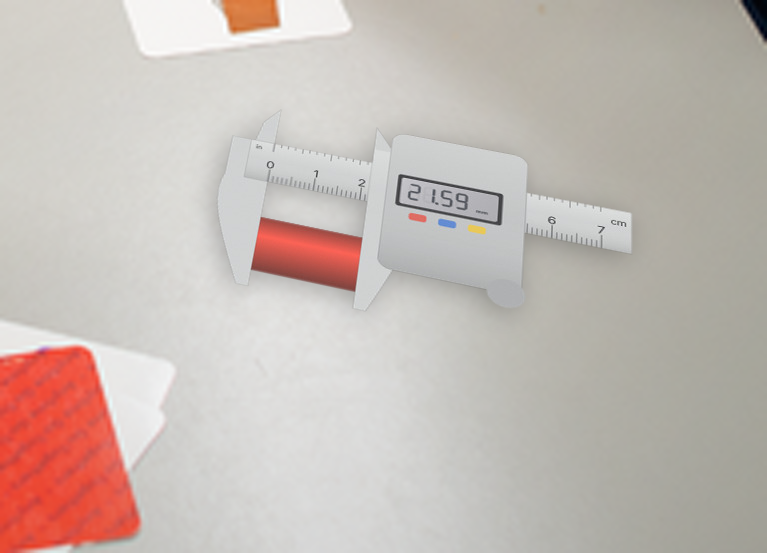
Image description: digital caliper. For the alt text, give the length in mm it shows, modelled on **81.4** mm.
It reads **21.59** mm
